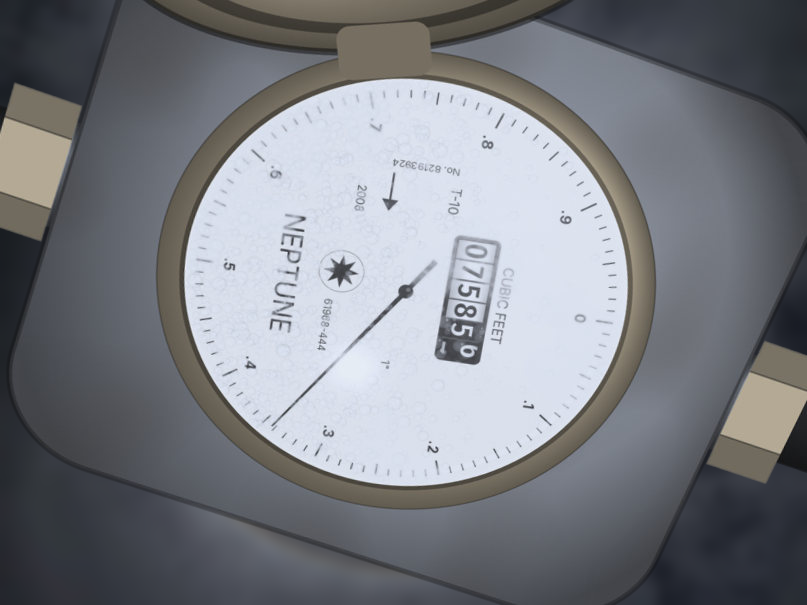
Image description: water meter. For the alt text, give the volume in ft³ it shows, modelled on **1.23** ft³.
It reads **75856.34** ft³
